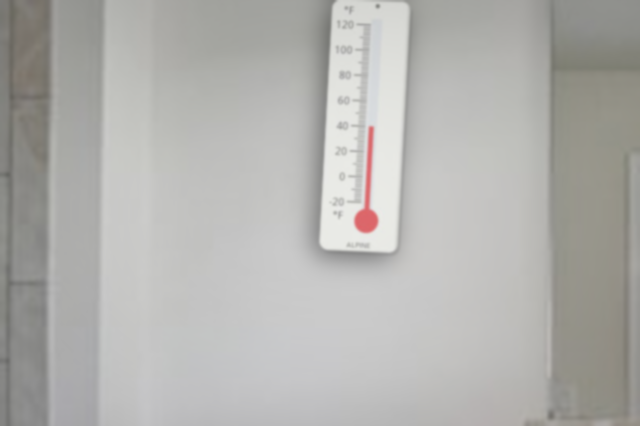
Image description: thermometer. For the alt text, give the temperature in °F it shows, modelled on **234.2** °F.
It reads **40** °F
